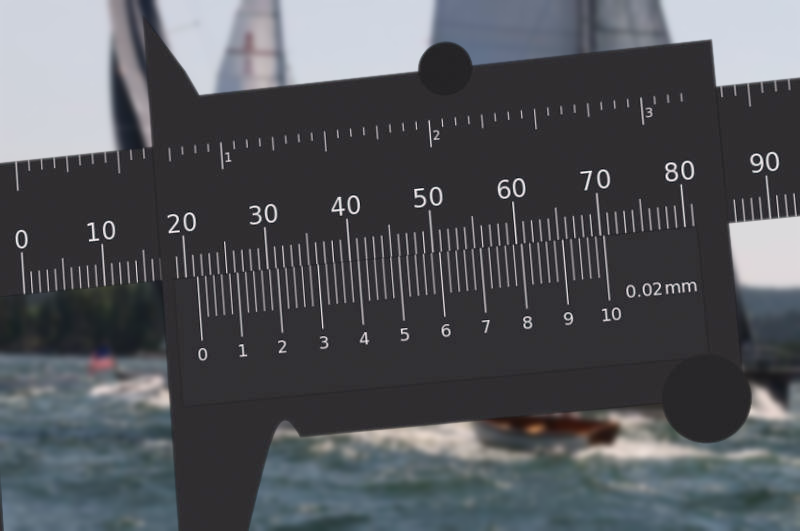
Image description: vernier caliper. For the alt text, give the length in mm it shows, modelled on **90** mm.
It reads **21.4** mm
